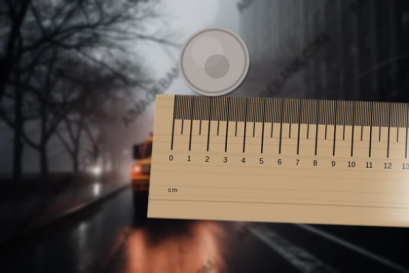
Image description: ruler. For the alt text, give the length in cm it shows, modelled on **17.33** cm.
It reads **4** cm
